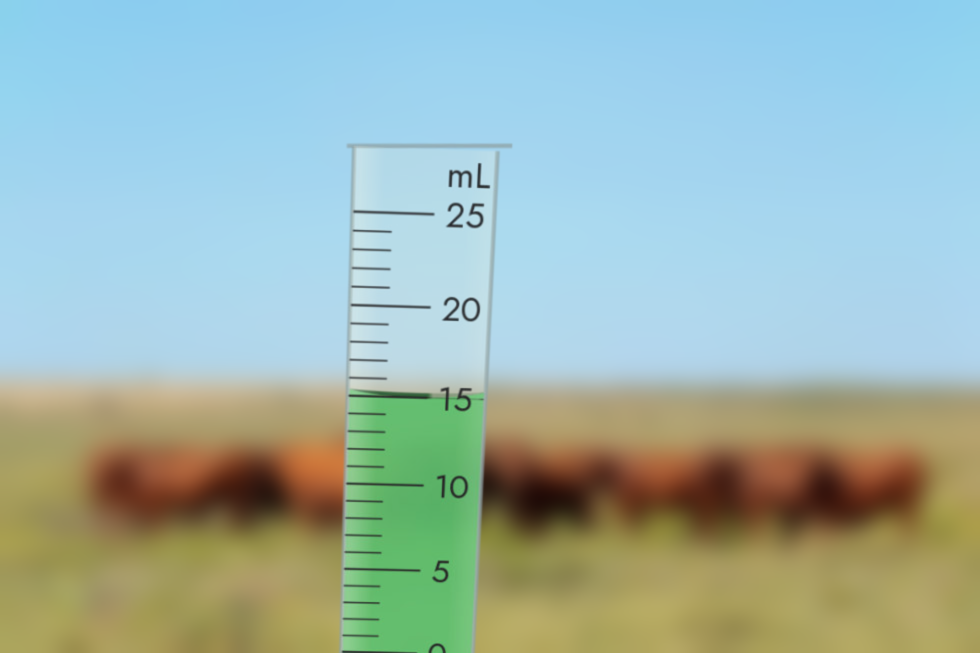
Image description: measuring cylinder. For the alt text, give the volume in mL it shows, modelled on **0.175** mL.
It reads **15** mL
